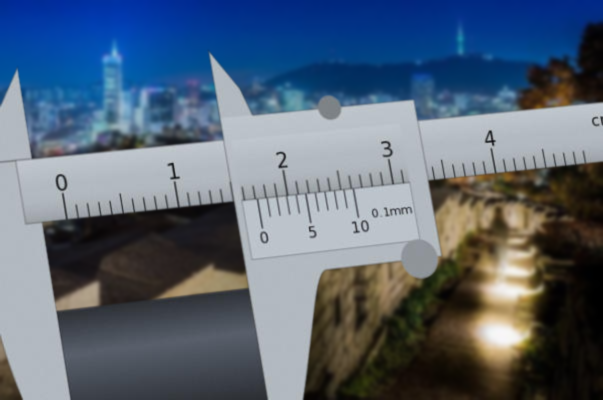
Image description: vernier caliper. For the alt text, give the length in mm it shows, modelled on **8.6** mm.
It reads **17.2** mm
